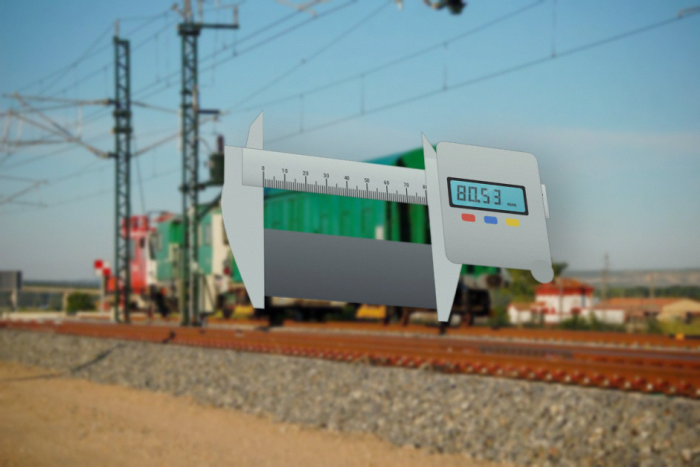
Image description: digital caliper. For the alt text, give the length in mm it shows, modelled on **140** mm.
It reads **80.53** mm
